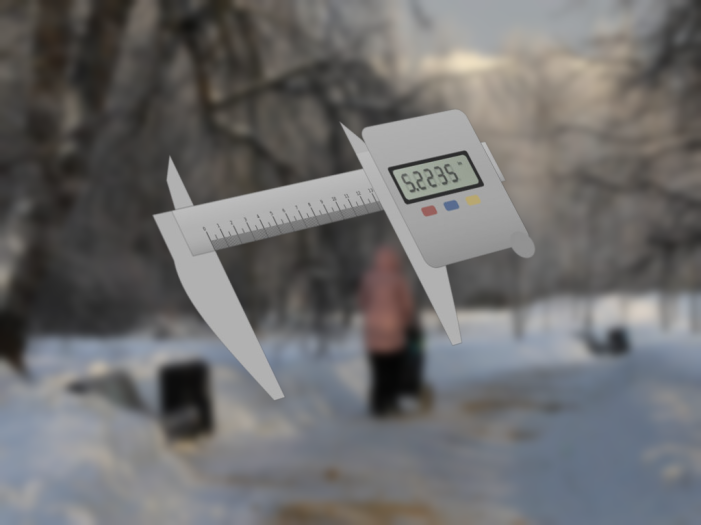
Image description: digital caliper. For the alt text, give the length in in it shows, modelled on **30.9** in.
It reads **5.2235** in
